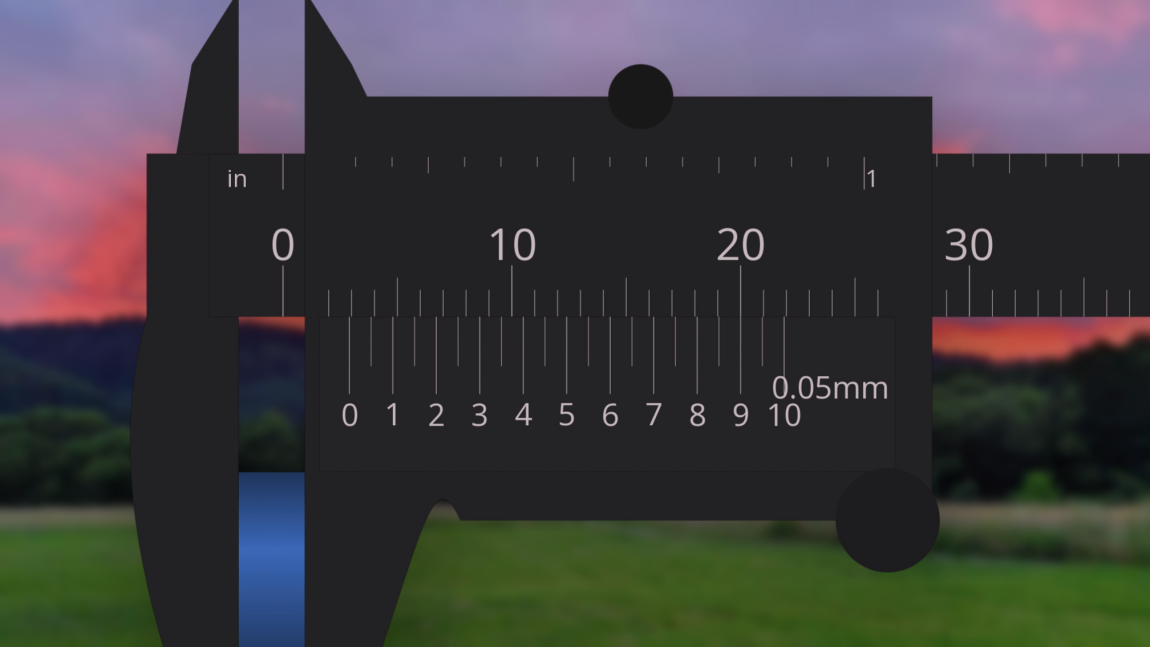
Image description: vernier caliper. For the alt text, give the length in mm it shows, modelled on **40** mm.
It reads **2.90** mm
